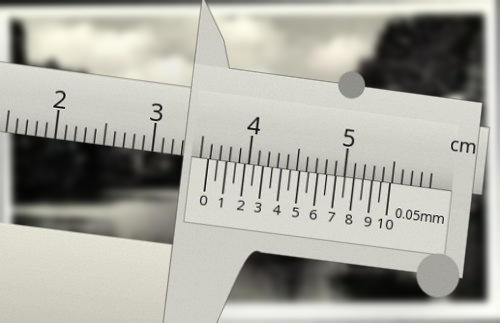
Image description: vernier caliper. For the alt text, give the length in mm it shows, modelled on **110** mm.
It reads **35.8** mm
